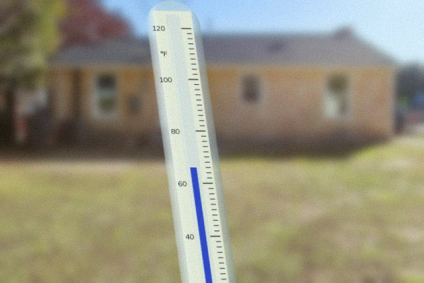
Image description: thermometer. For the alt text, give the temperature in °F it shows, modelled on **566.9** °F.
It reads **66** °F
